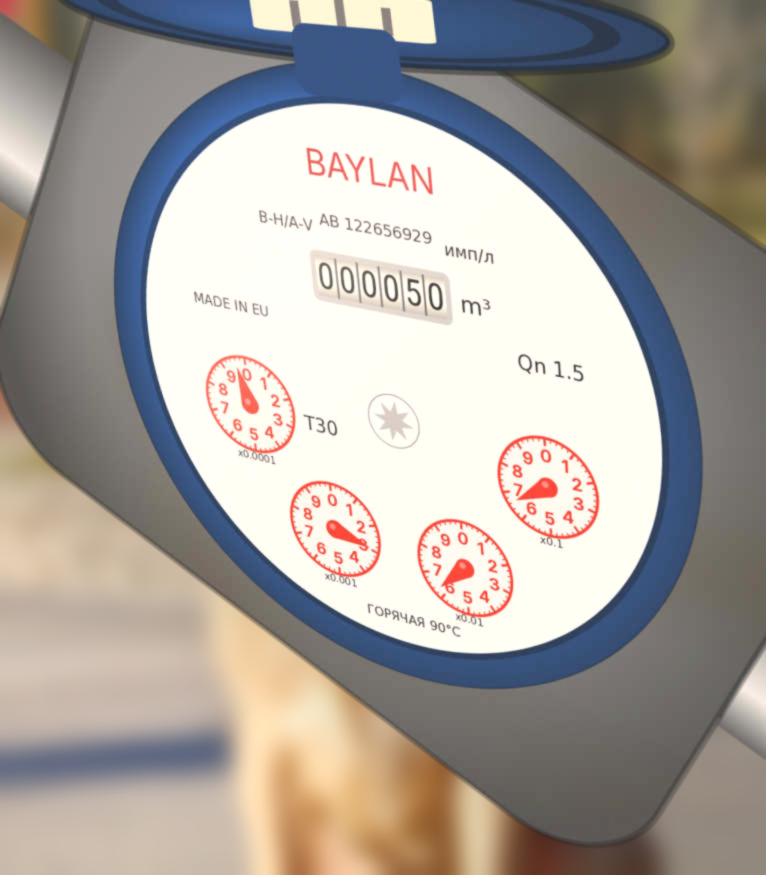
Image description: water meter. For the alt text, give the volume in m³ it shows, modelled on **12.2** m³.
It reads **50.6629** m³
